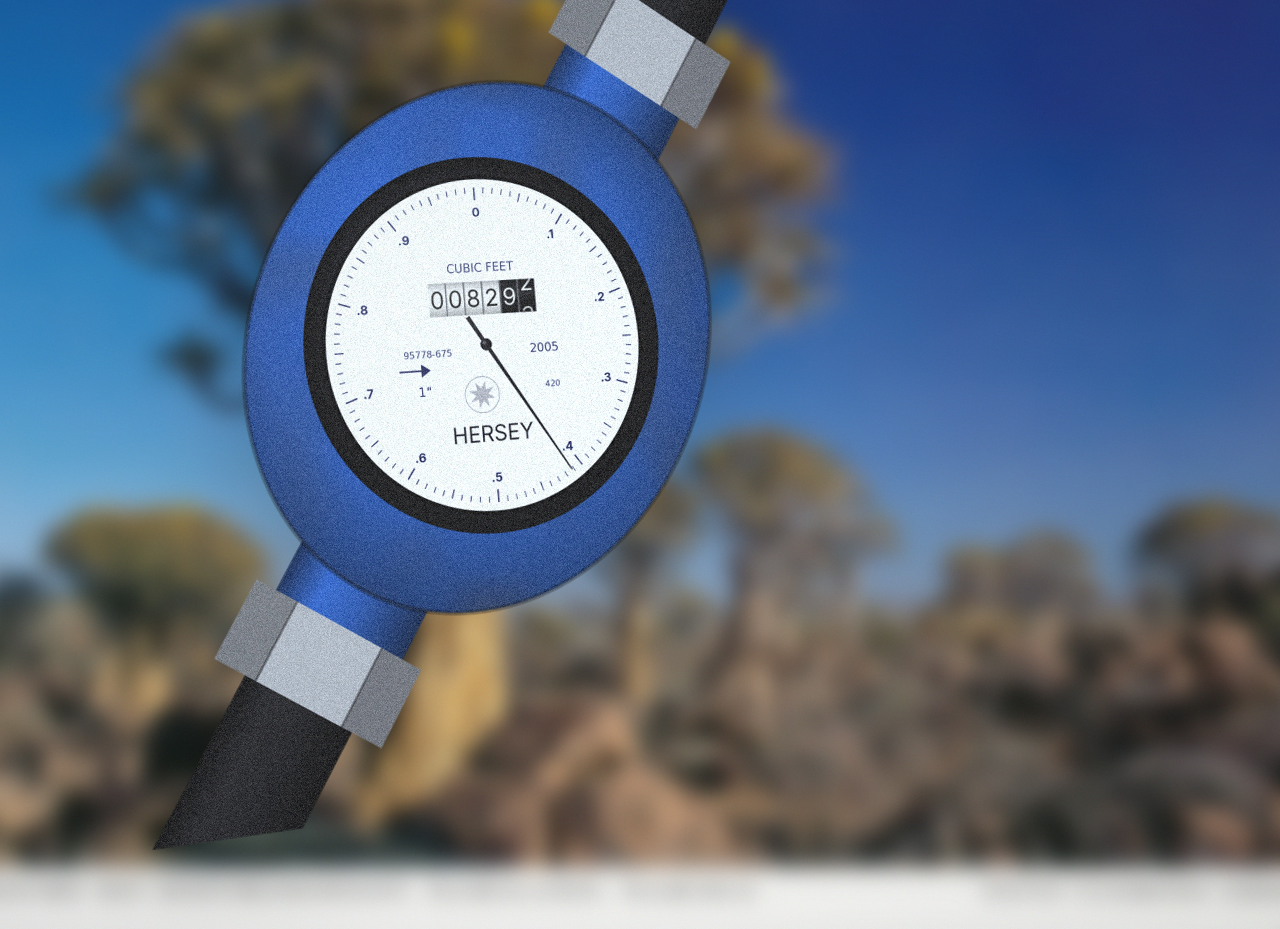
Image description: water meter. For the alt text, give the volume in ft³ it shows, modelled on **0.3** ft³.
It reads **8292.41** ft³
